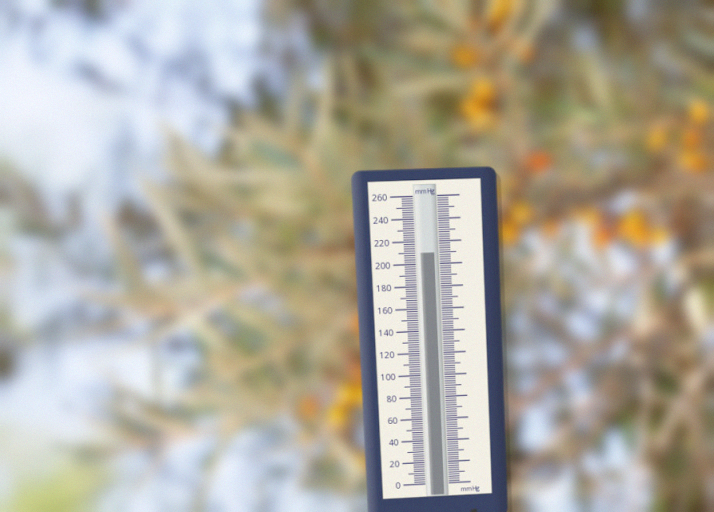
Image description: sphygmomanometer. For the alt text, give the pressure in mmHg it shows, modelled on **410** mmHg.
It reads **210** mmHg
